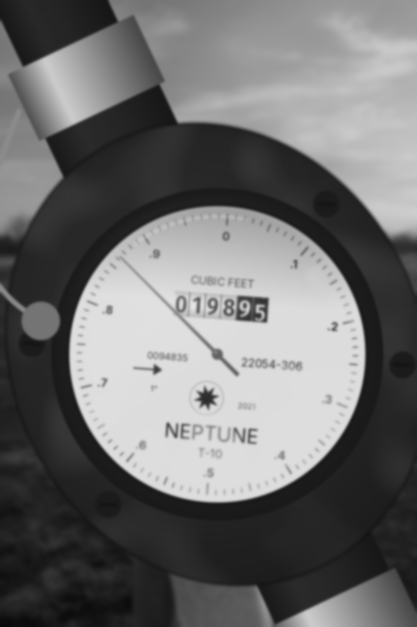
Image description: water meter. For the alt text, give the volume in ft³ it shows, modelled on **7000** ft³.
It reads **19894.86** ft³
